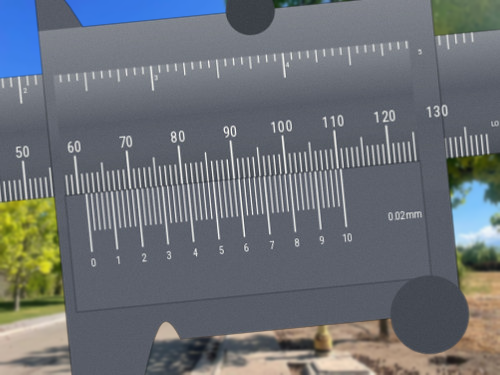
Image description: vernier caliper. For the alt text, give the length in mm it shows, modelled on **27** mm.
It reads **61.5** mm
